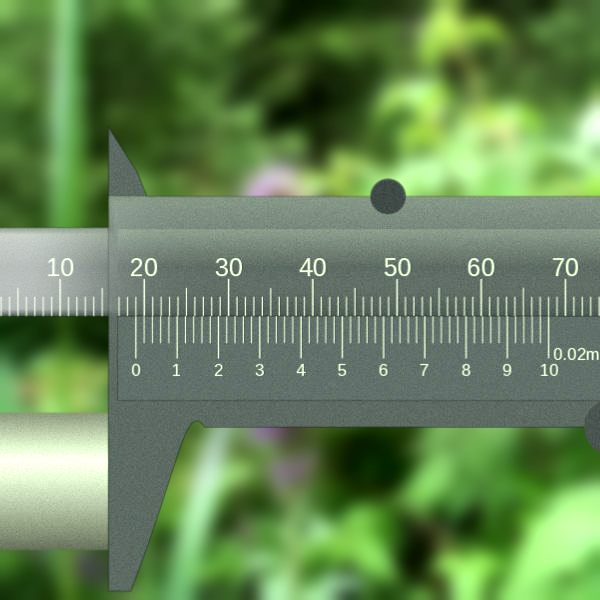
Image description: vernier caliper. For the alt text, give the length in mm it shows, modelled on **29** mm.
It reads **19.0** mm
